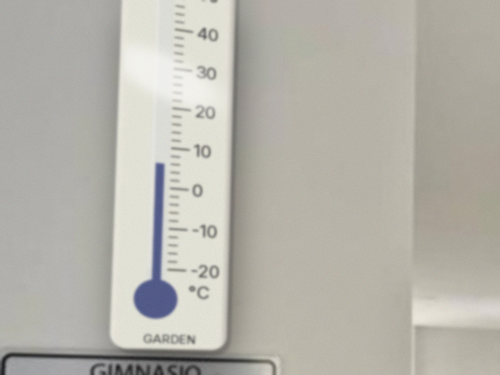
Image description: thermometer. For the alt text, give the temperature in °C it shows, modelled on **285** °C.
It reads **6** °C
